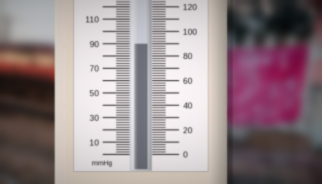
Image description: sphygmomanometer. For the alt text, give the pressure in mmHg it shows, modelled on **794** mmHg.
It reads **90** mmHg
